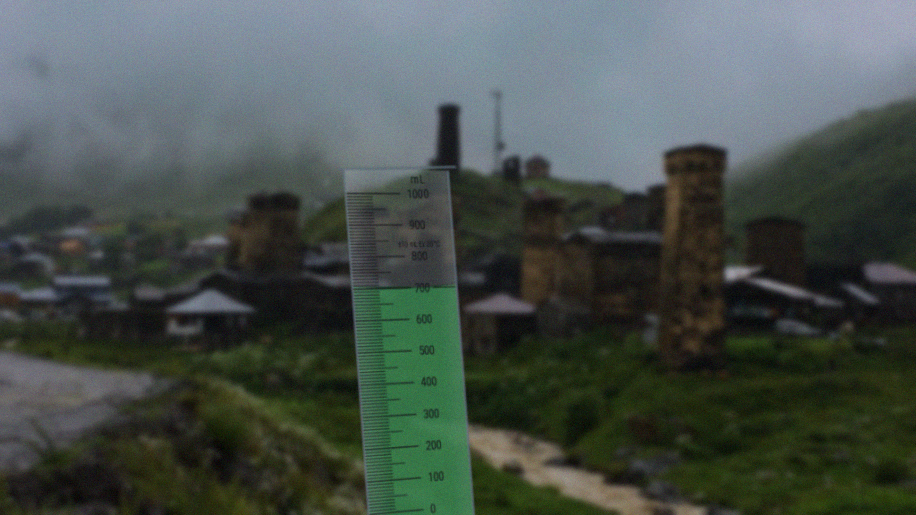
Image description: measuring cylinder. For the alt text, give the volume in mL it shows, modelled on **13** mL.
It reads **700** mL
